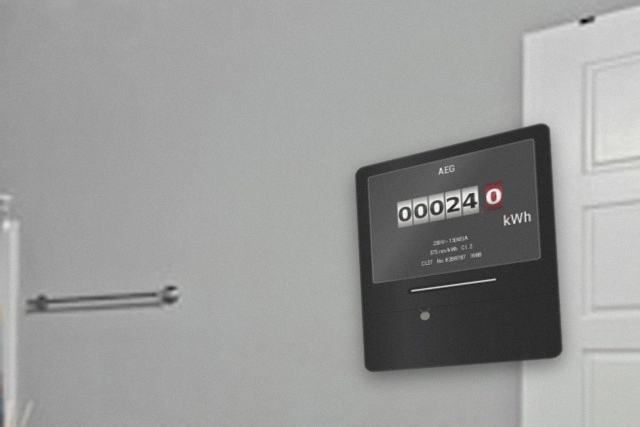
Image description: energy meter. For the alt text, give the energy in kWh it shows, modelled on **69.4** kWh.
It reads **24.0** kWh
